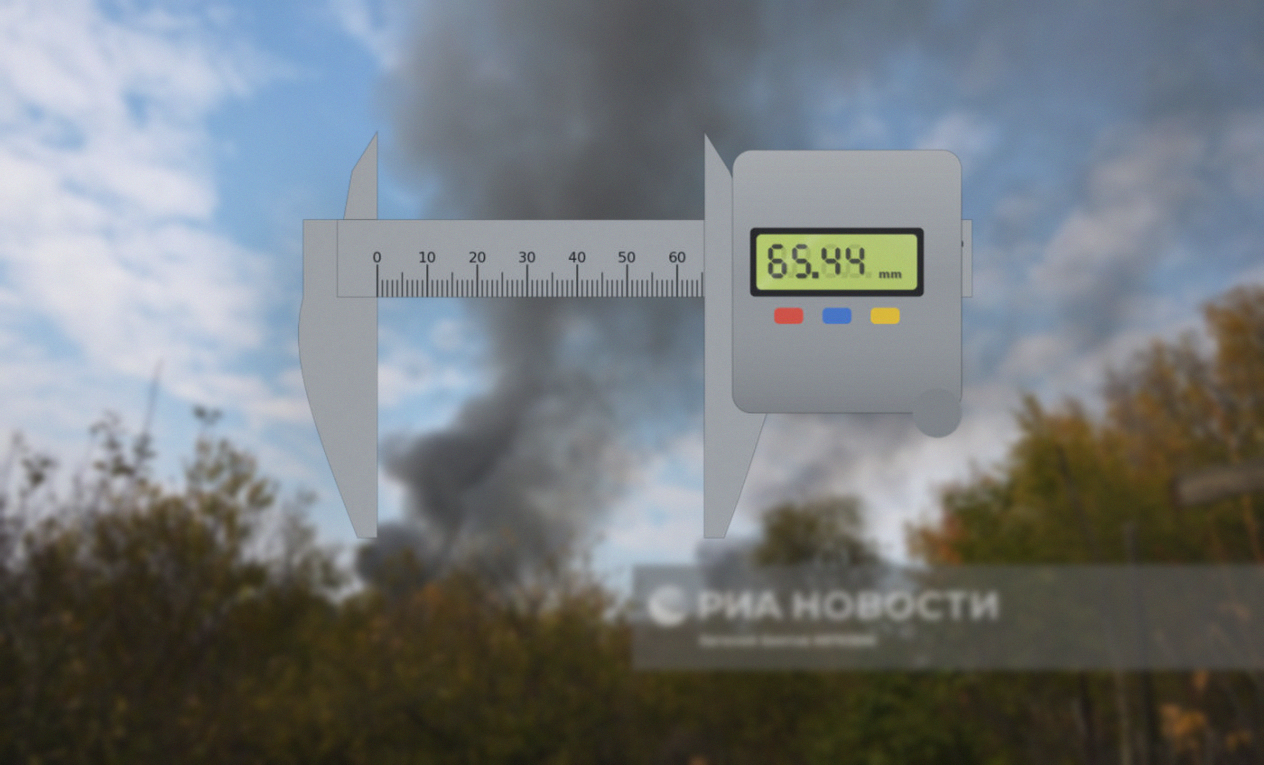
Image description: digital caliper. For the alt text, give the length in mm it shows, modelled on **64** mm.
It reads **65.44** mm
